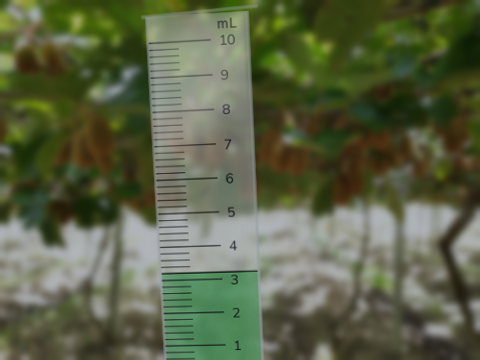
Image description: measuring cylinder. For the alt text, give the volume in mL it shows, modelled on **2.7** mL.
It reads **3.2** mL
